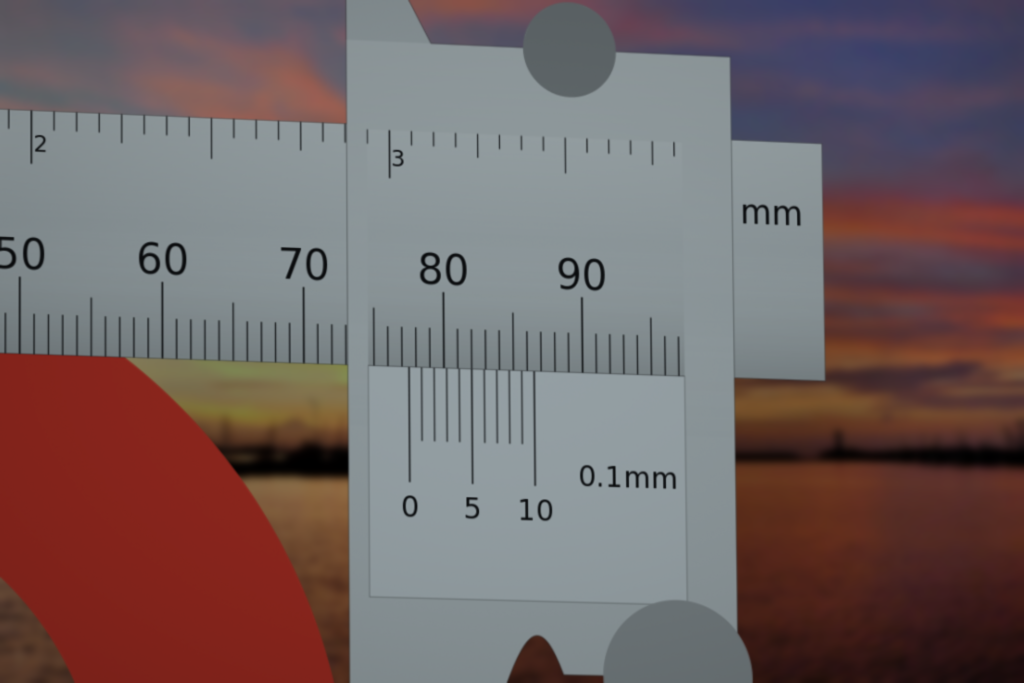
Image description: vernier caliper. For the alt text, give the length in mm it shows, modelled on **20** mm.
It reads **77.5** mm
